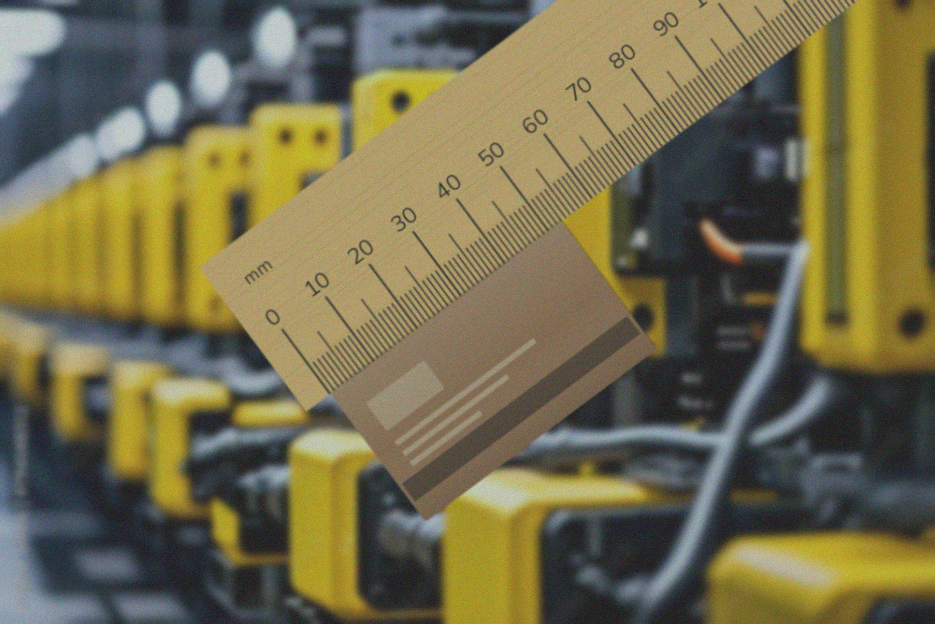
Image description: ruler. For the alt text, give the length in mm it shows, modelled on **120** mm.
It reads **53** mm
